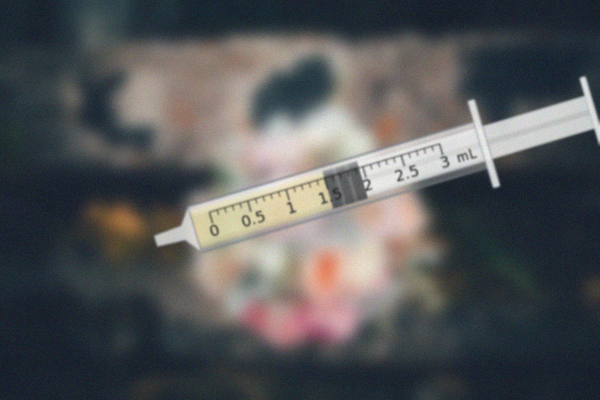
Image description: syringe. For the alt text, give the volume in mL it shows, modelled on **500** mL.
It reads **1.5** mL
